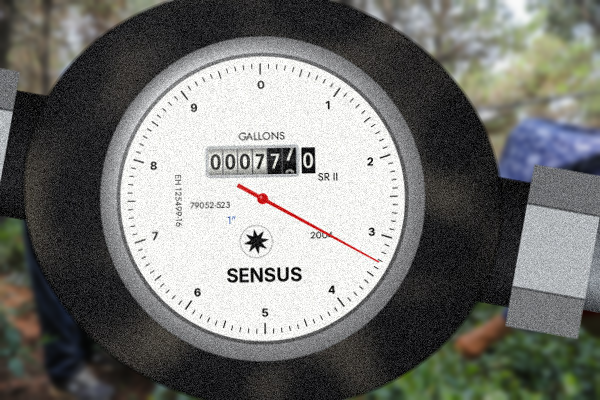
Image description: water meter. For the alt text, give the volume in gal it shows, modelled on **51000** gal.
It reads **7773.3** gal
